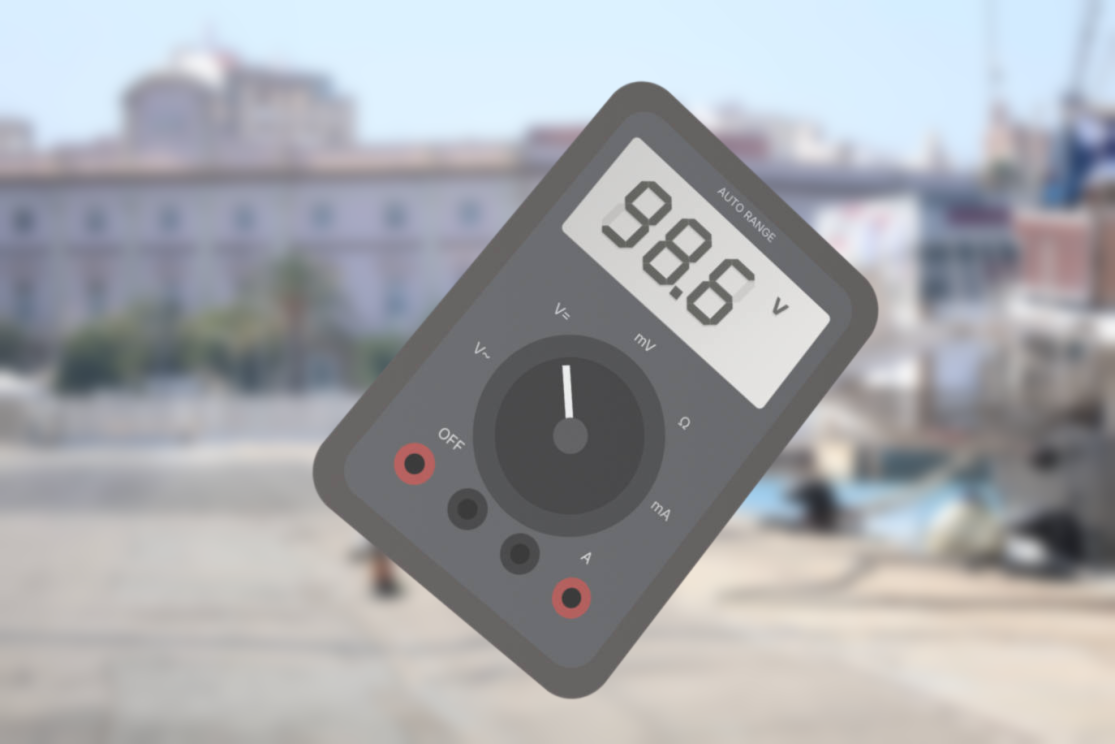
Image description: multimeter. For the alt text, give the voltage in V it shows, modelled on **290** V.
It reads **98.6** V
